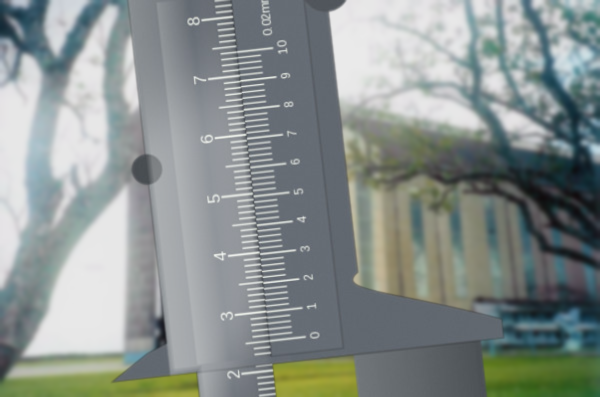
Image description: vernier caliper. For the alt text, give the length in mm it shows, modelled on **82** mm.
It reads **25.0** mm
